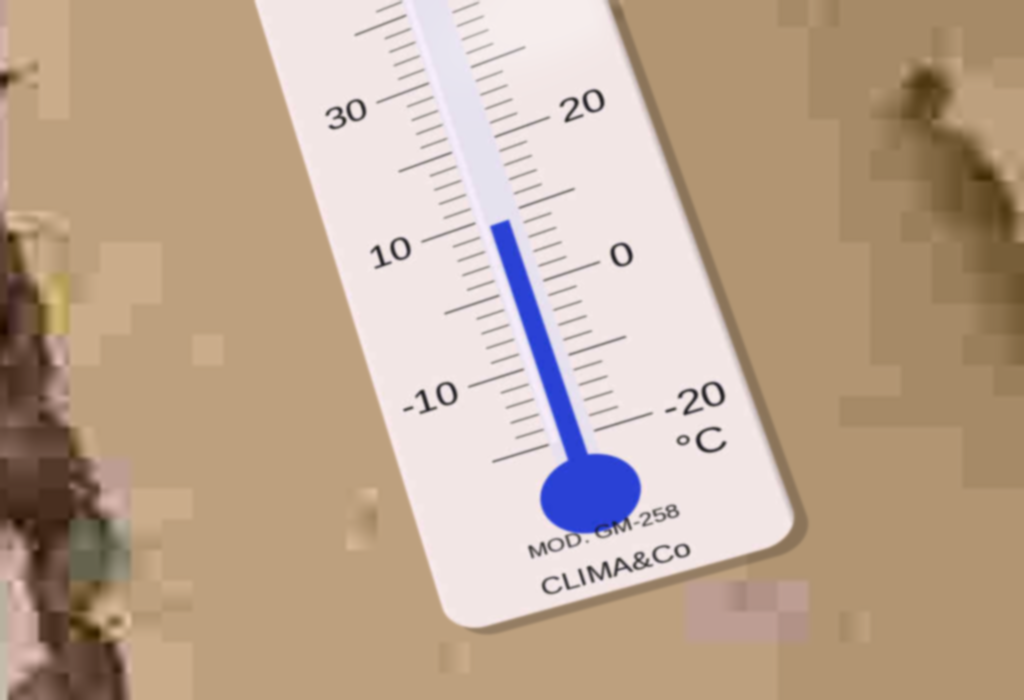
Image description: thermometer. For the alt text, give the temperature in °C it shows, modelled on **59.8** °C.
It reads **9** °C
